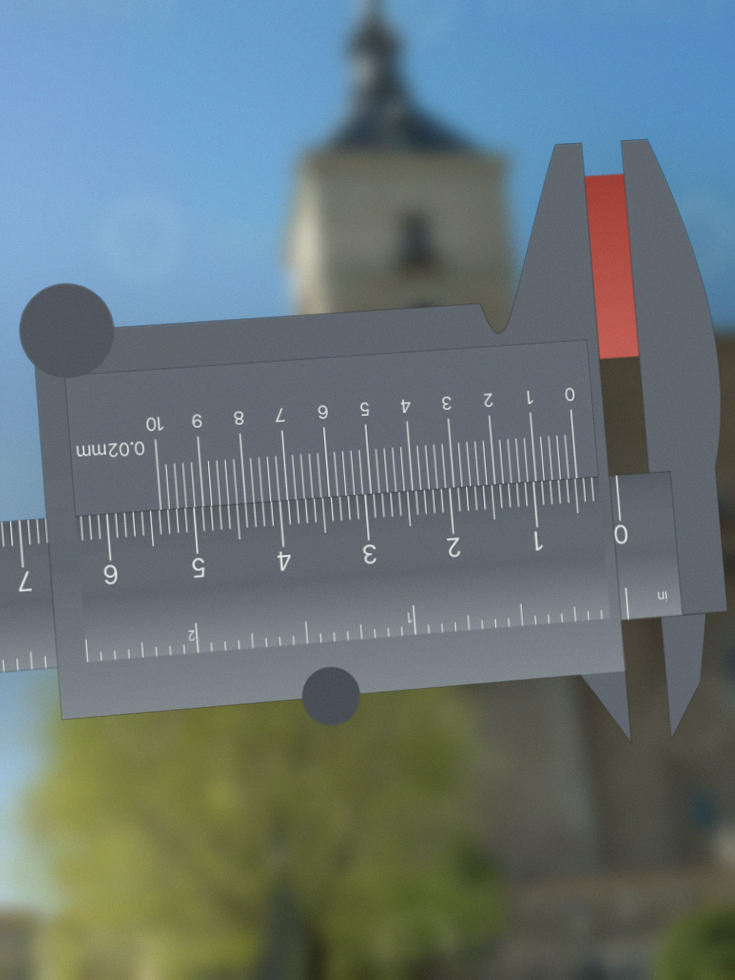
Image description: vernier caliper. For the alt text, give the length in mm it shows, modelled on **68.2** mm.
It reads **4.8** mm
